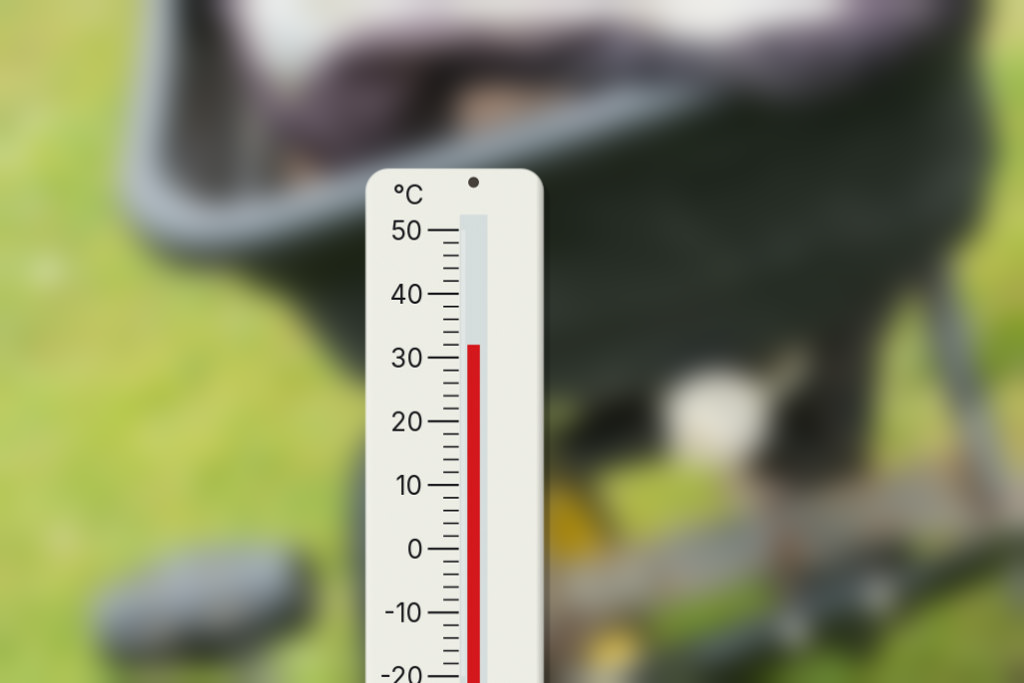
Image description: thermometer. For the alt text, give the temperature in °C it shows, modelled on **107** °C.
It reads **32** °C
